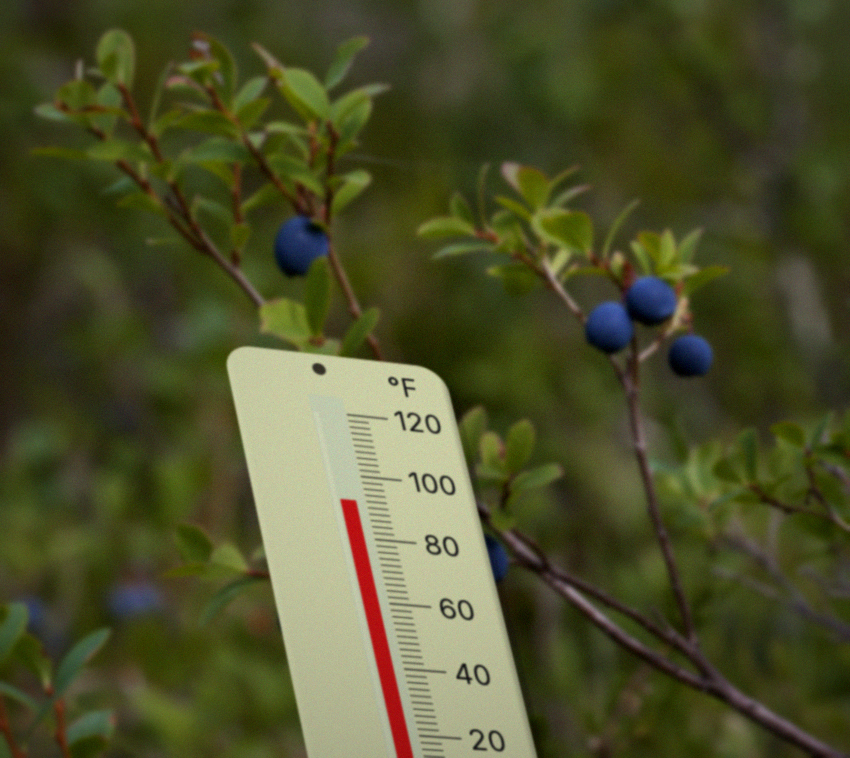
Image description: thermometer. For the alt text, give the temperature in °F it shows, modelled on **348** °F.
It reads **92** °F
